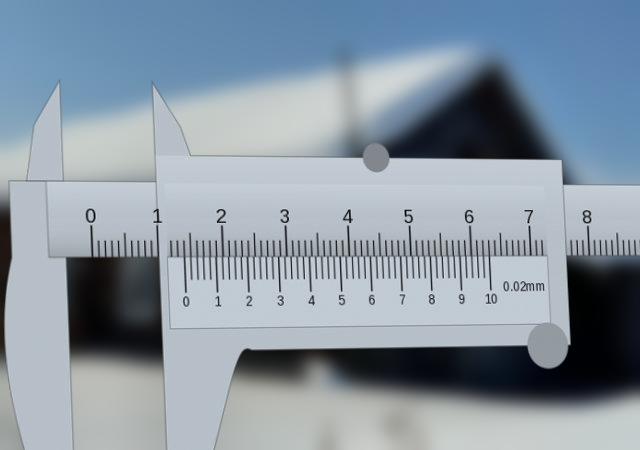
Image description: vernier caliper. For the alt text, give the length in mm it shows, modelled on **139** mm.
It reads **14.0** mm
